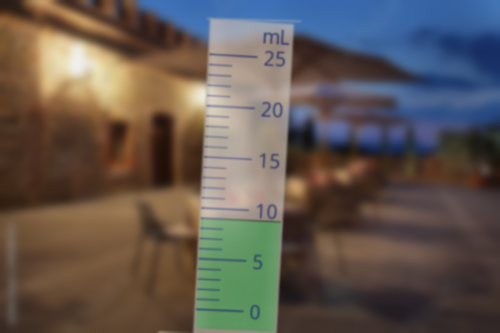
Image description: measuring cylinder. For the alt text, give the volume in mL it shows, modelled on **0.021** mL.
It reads **9** mL
